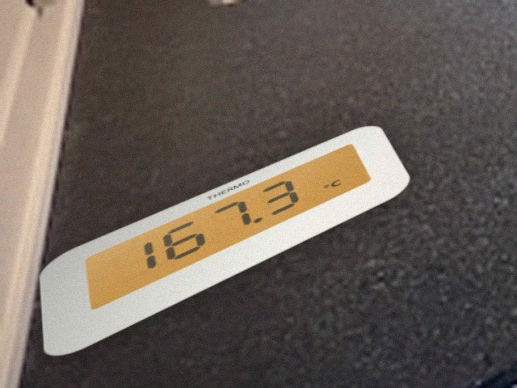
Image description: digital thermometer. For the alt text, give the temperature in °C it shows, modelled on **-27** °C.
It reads **167.3** °C
